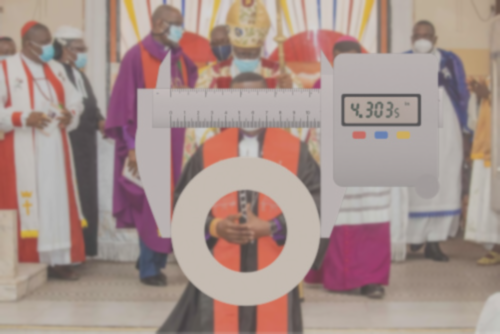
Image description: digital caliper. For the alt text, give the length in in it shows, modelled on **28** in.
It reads **4.3035** in
